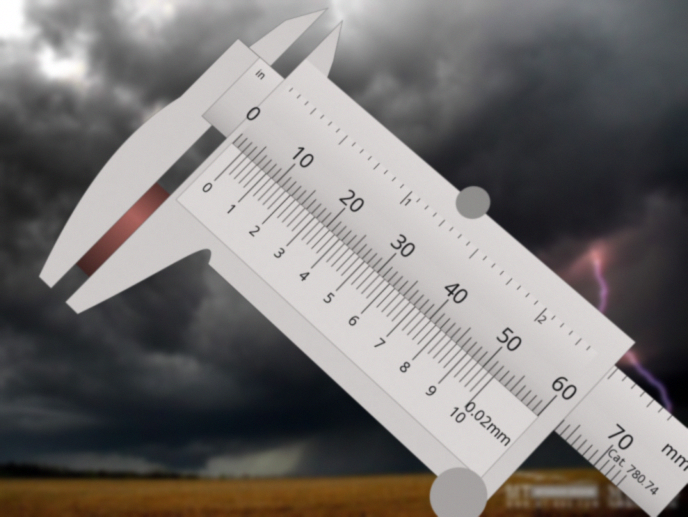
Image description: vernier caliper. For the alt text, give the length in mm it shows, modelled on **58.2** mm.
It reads **3.0** mm
